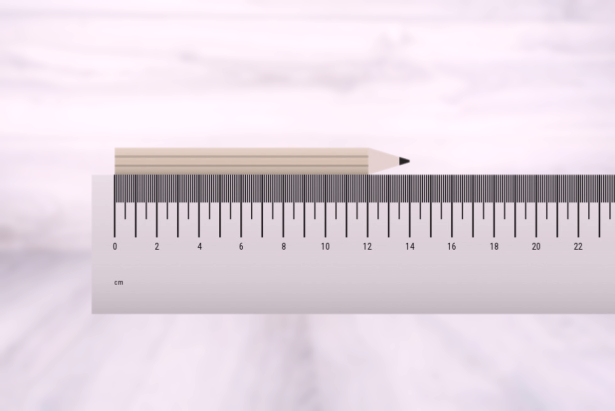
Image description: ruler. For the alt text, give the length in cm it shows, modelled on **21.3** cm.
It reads **14** cm
